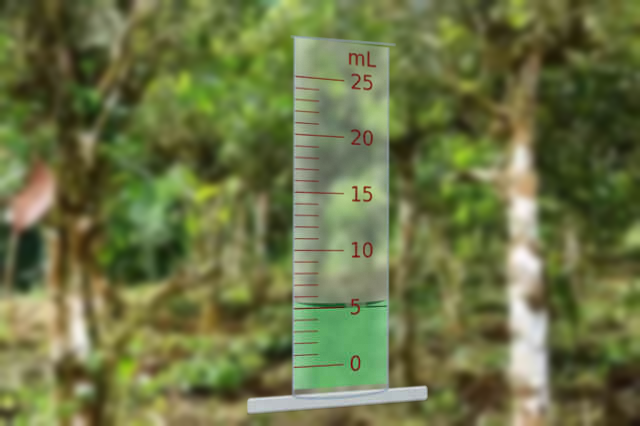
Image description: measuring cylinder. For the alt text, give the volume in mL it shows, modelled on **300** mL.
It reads **5** mL
